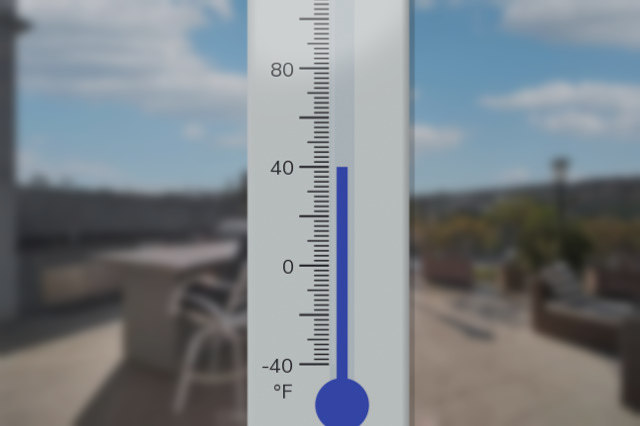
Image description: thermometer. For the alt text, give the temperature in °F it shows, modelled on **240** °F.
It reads **40** °F
